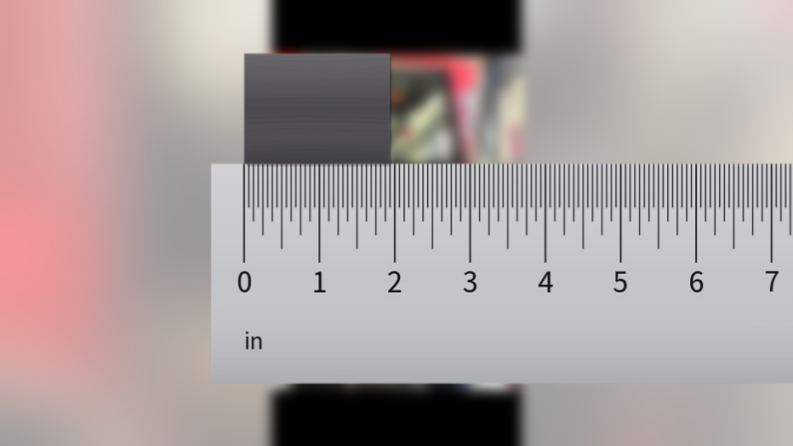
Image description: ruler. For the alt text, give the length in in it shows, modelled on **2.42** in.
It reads **1.9375** in
